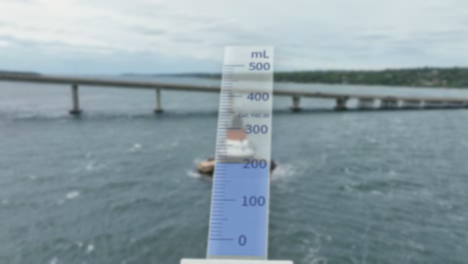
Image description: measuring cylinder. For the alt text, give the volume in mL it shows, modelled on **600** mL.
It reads **200** mL
